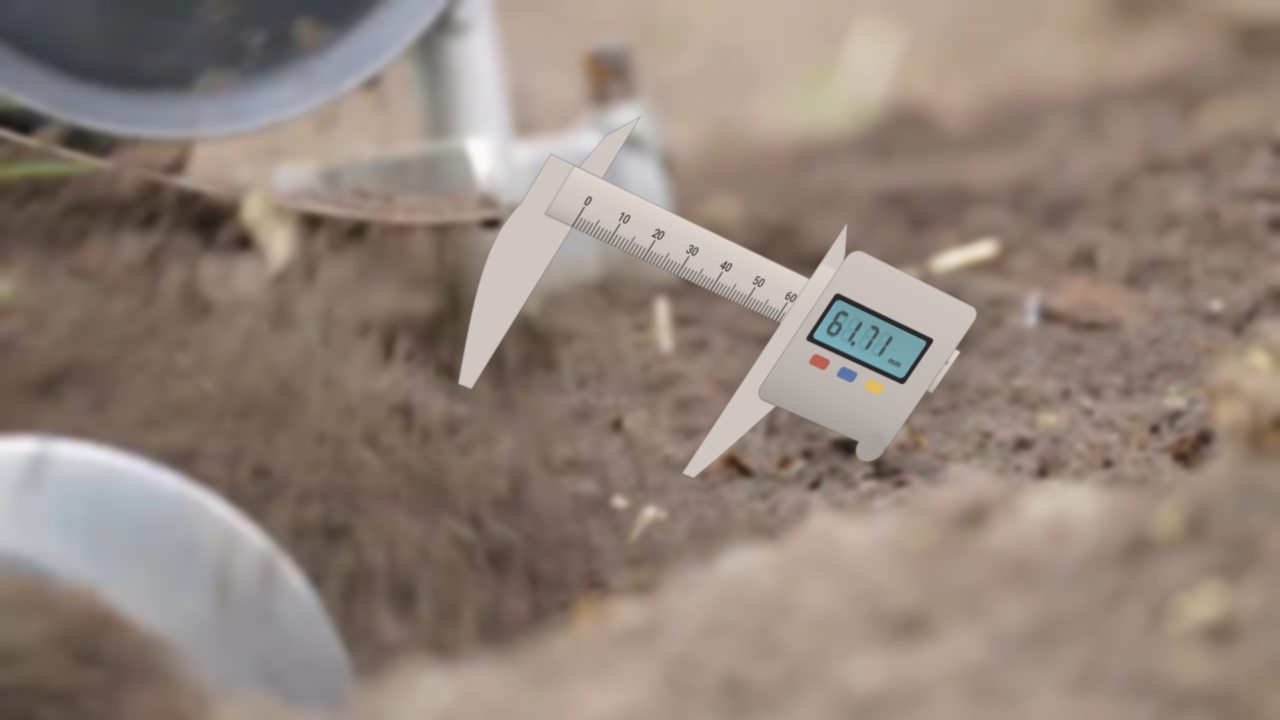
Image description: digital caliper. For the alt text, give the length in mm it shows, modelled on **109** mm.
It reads **61.71** mm
